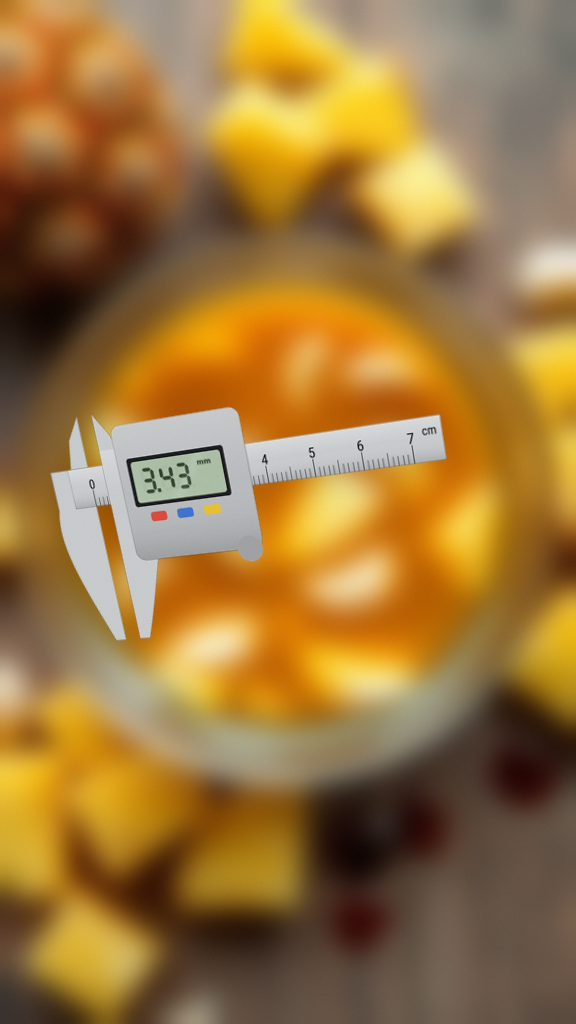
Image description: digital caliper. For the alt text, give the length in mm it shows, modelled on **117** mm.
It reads **3.43** mm
